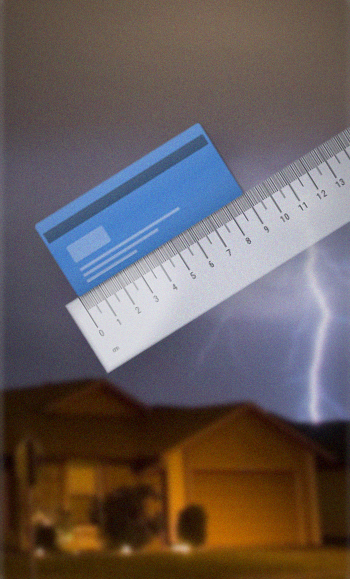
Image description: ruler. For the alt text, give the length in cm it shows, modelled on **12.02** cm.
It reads **9** cm
